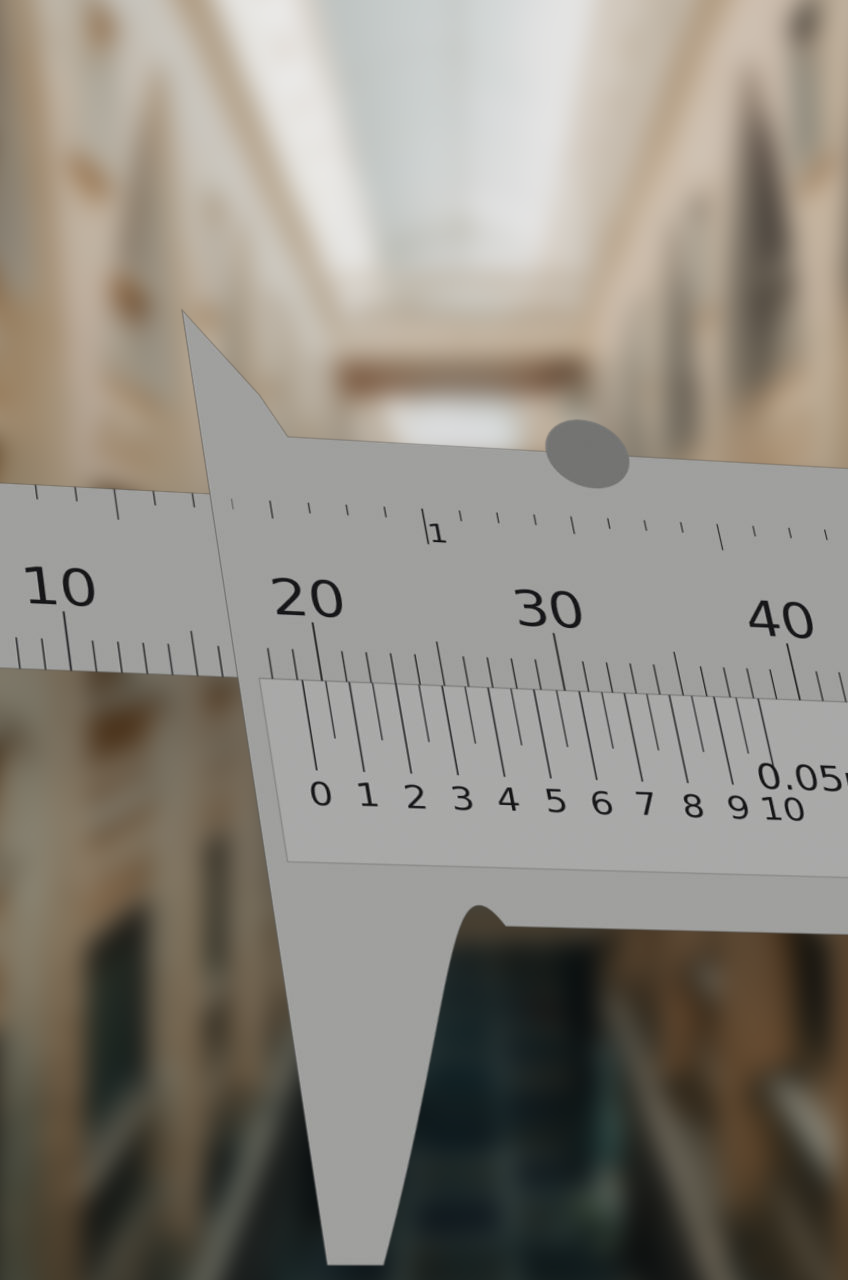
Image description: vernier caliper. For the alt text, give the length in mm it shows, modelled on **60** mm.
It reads **19.2** mm
